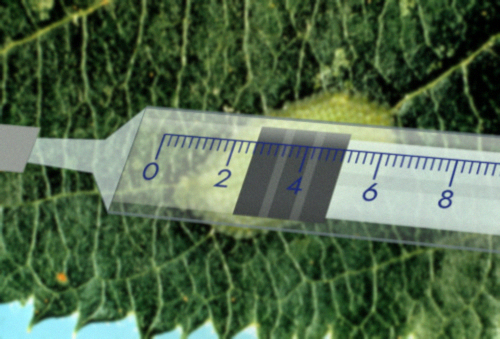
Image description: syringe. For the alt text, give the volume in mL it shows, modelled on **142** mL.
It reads **2.6** mL
